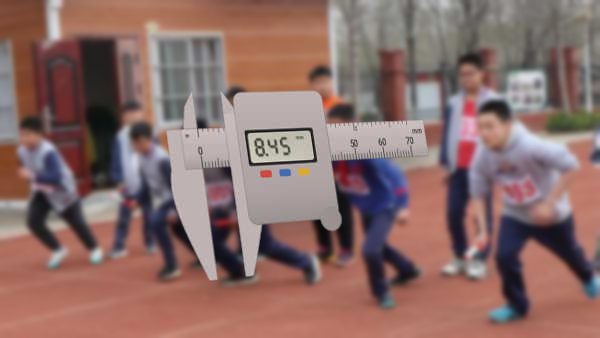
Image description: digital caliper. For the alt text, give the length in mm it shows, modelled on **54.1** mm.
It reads **8.45** mm
